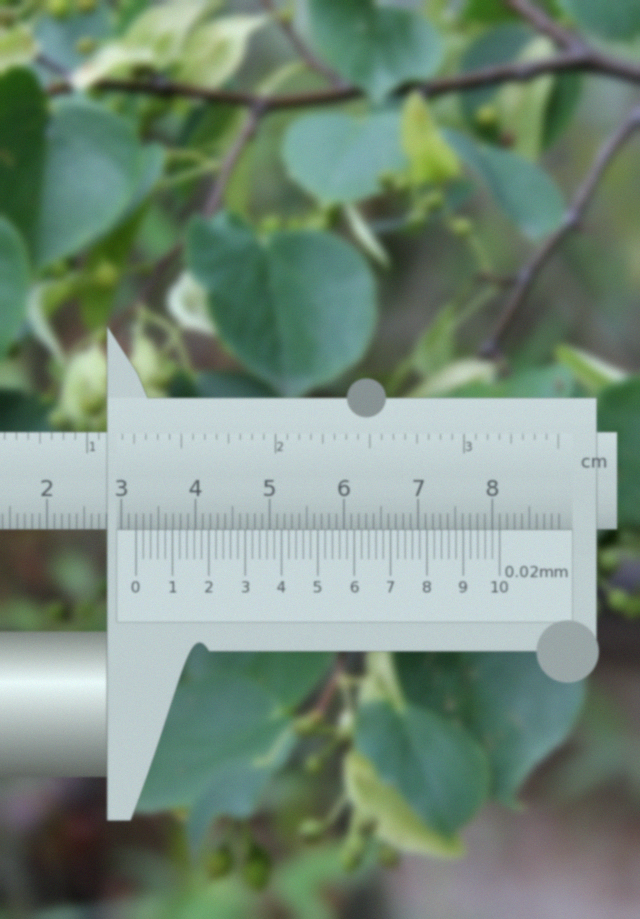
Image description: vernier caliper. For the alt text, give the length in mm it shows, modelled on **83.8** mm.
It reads **32.0** mm
